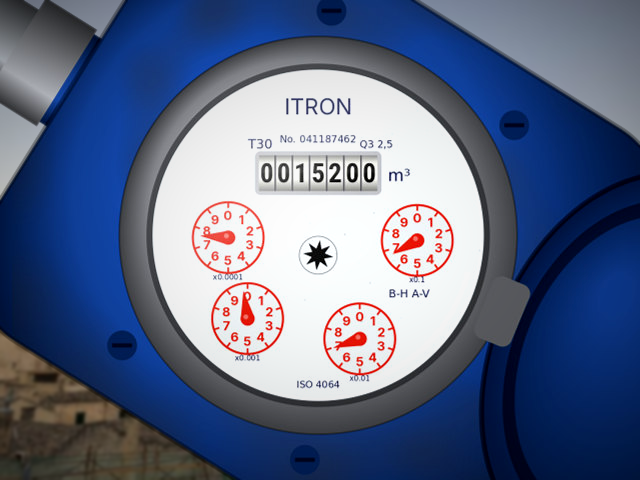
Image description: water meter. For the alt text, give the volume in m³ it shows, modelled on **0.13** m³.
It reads **15200.6697** m³
